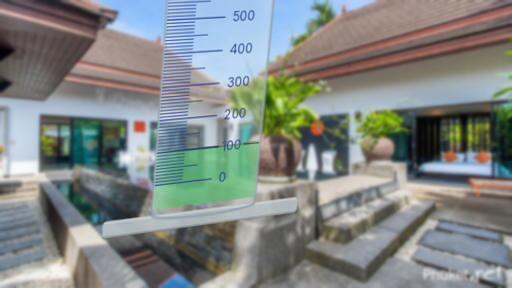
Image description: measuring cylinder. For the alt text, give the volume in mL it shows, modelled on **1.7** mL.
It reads **100** mL
